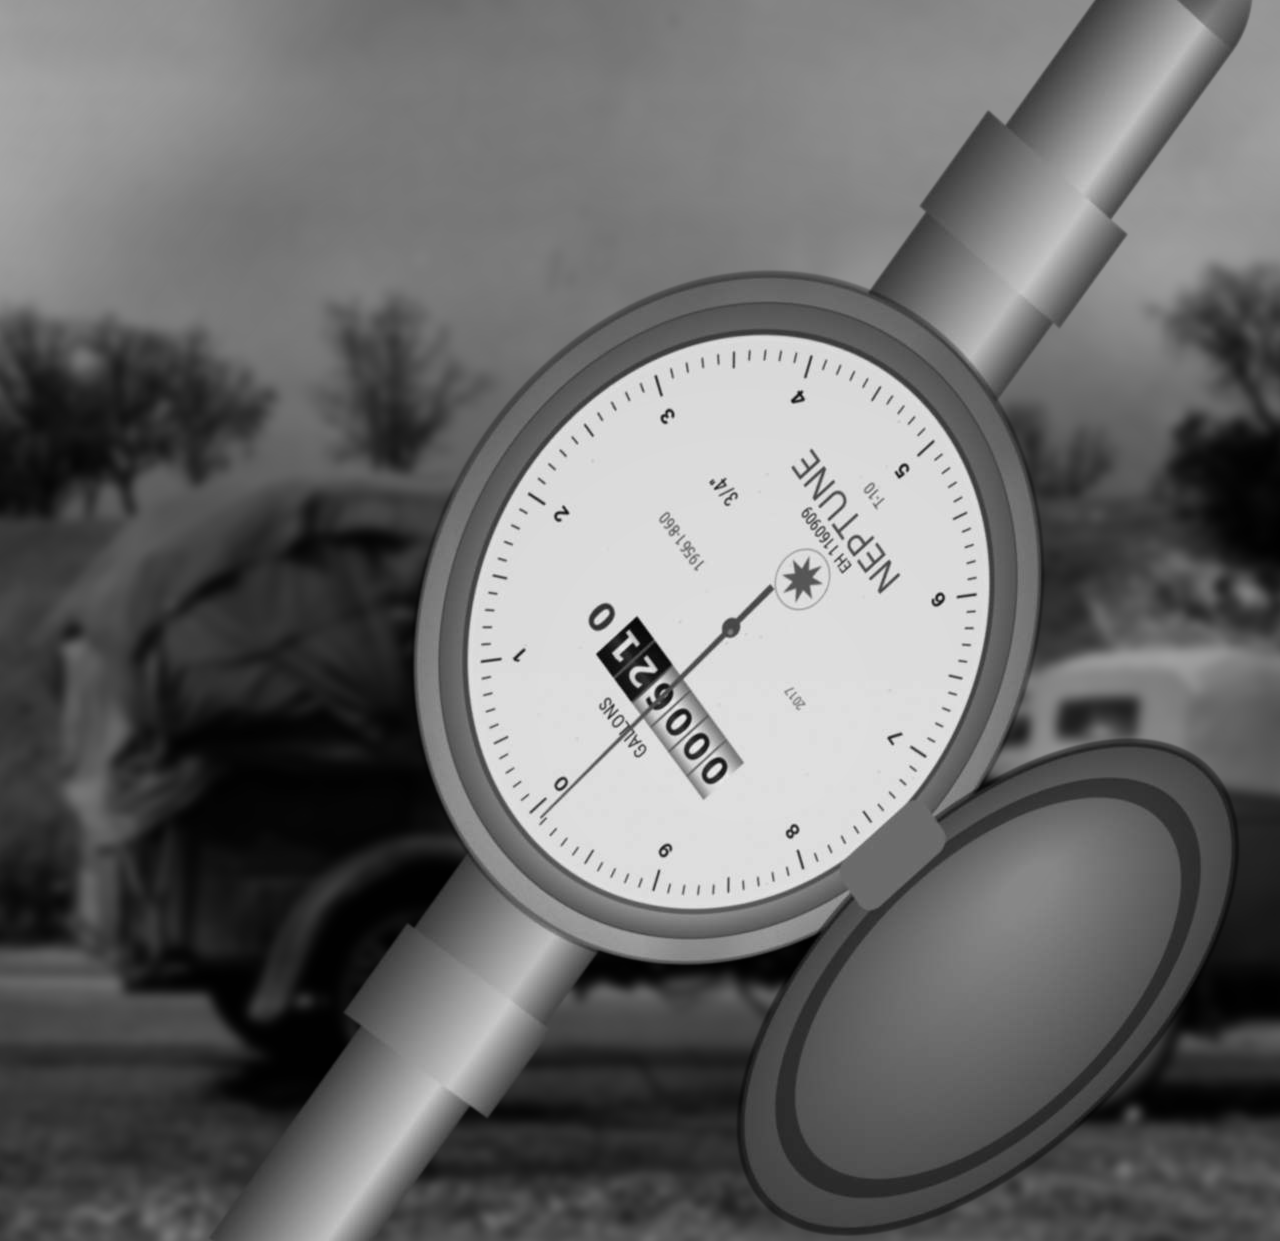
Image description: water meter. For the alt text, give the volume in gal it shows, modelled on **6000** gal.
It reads **6209.9** gal
